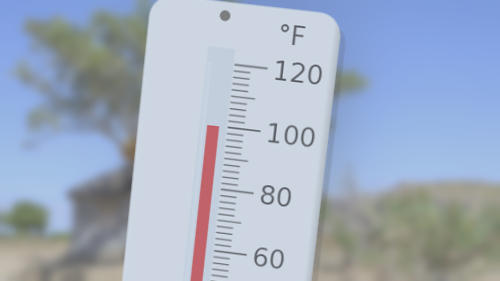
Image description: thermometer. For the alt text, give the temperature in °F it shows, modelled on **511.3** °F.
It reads **100** °F
